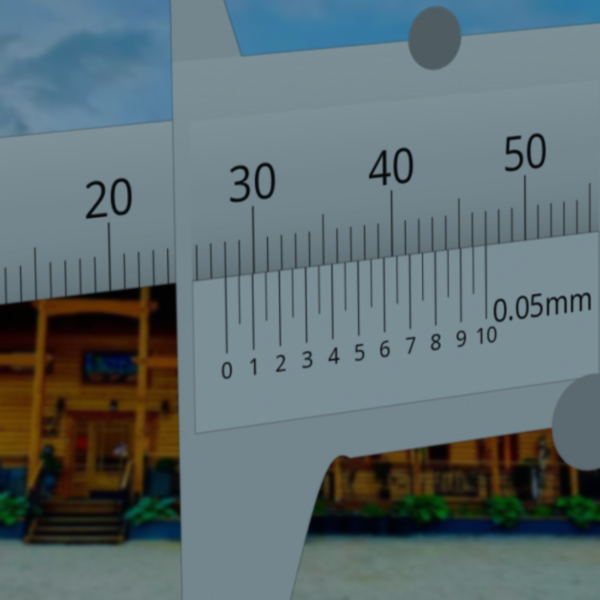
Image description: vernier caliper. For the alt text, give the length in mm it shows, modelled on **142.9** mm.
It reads **28.0** mm
